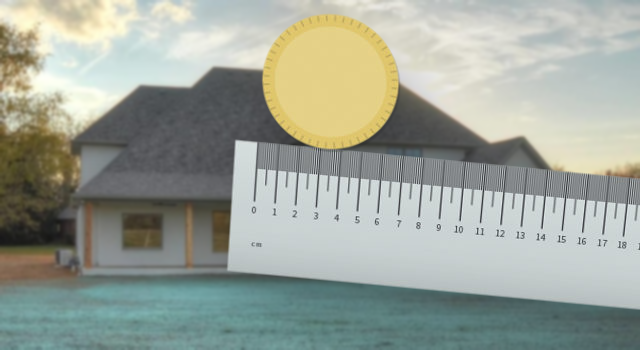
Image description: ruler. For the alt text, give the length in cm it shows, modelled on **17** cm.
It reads **6.5** cm
